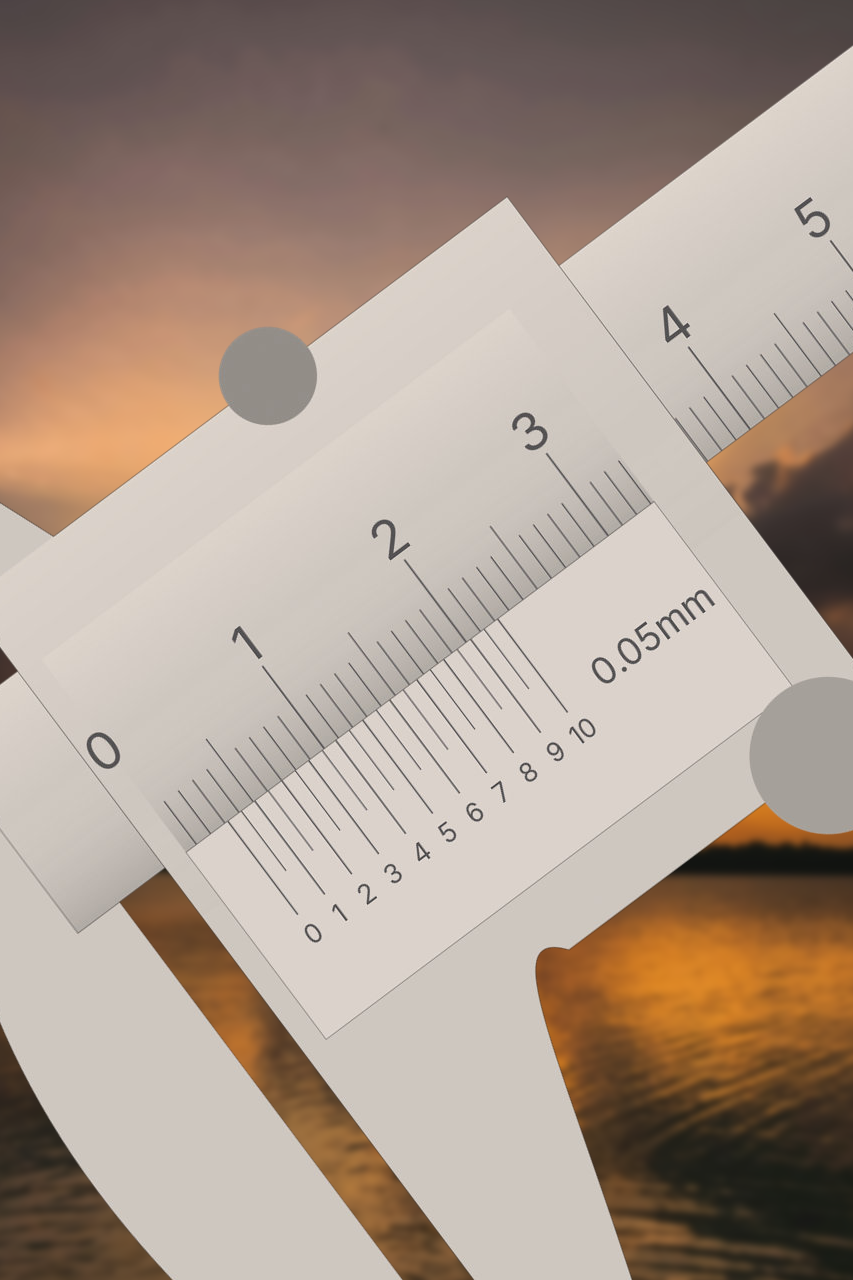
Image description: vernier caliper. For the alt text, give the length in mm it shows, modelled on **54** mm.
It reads **3.2** mm
